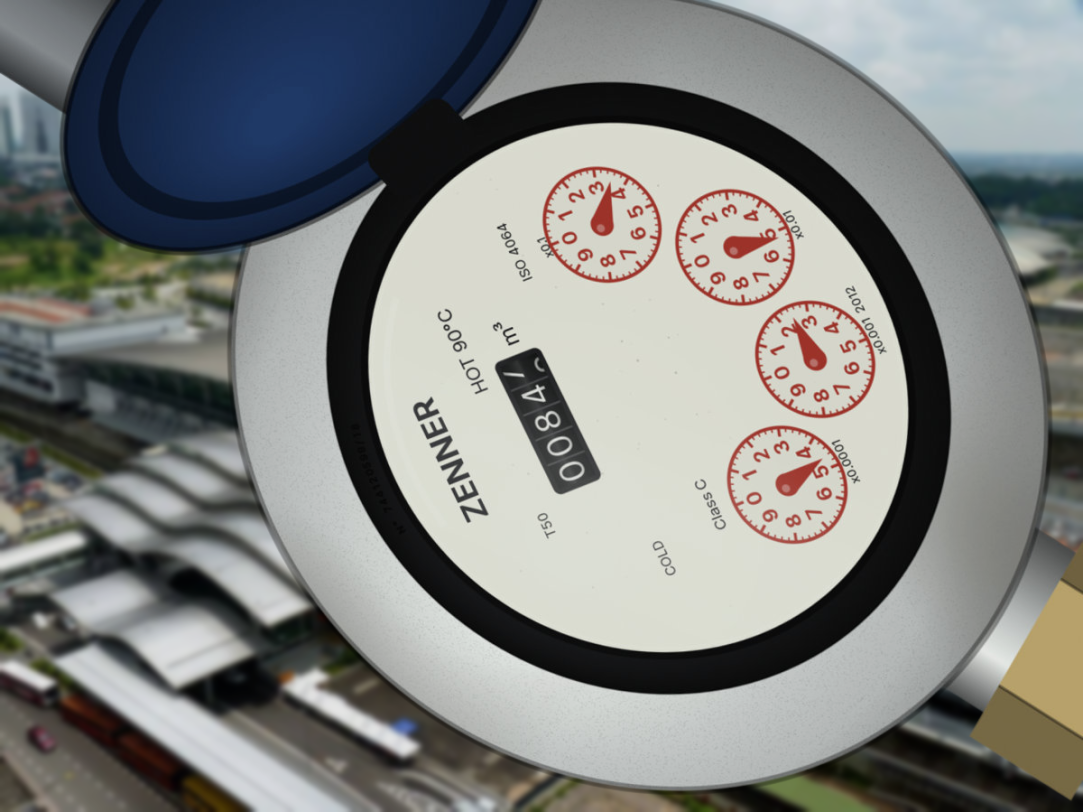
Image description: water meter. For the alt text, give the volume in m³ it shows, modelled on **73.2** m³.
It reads **847.3524** m³
